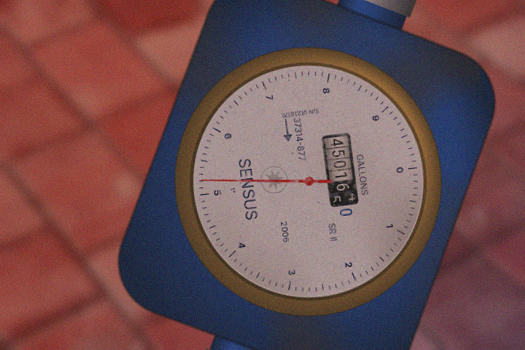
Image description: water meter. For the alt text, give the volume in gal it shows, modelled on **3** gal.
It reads **4501645.2** gal
